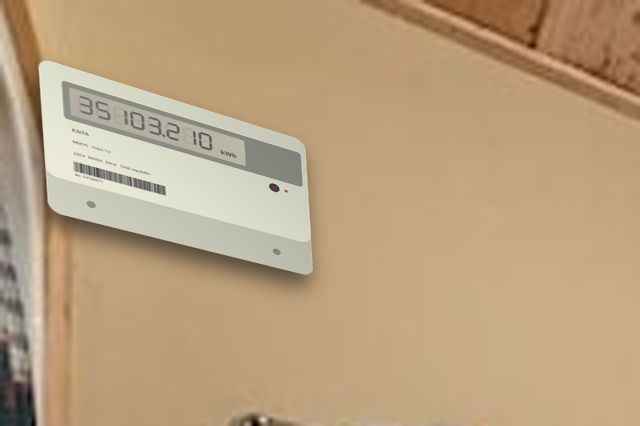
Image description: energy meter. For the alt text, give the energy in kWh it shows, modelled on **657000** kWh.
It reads **35103.210** kWh
